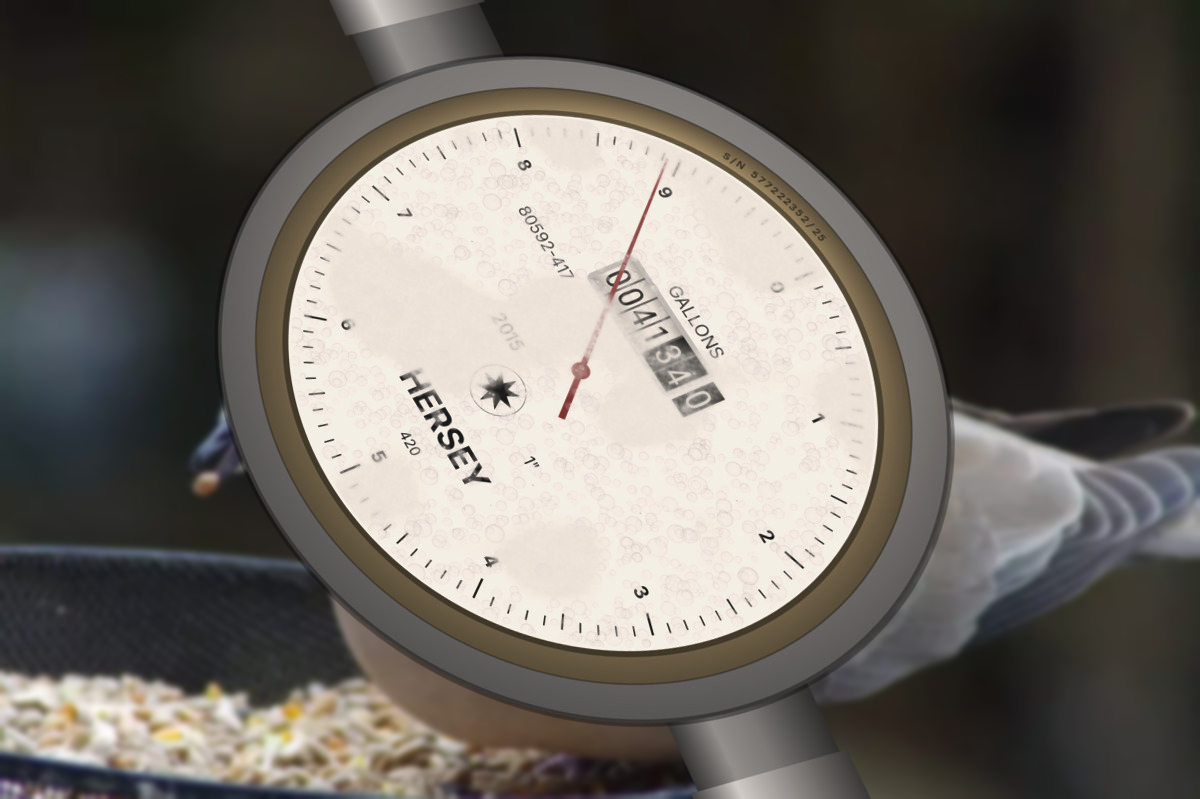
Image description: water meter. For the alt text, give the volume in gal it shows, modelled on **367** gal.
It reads **41338.9** gal
